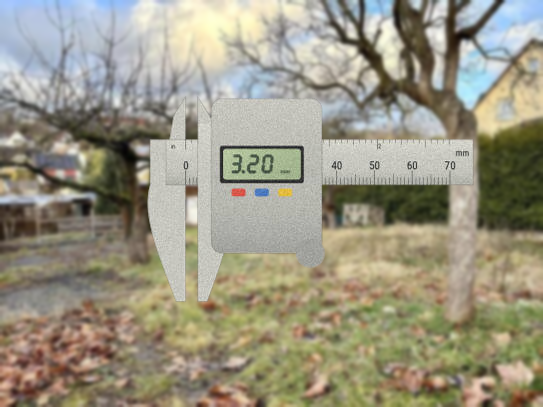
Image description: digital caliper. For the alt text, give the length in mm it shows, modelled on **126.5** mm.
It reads **3.20** mm
